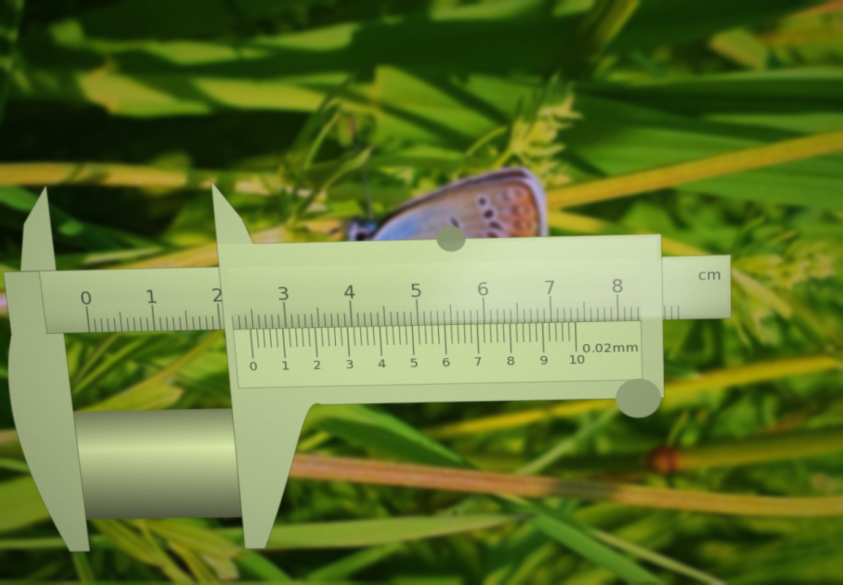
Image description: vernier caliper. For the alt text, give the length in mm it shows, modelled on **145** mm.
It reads **24.6** mm
